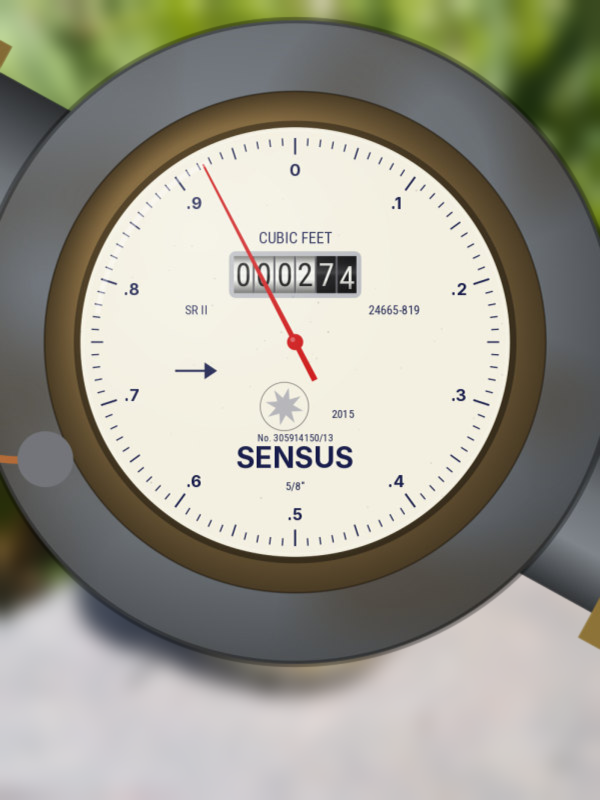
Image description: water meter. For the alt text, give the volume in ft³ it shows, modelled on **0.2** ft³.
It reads **273.92** ft³
